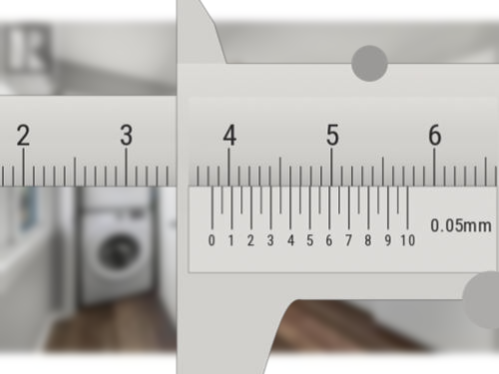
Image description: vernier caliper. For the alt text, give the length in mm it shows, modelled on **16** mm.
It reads **38.4** mm
